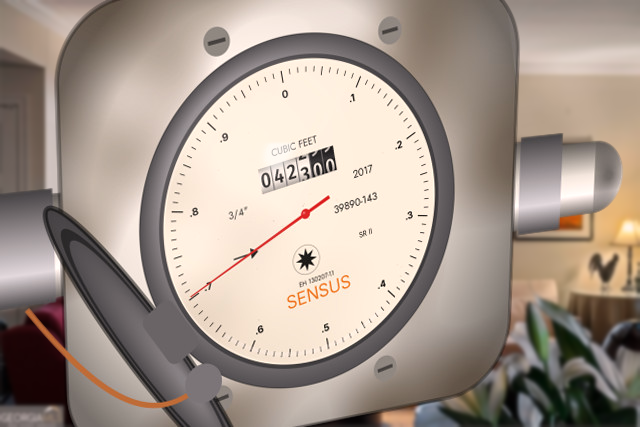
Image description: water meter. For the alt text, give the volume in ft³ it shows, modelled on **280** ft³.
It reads **42299.70** ft³
